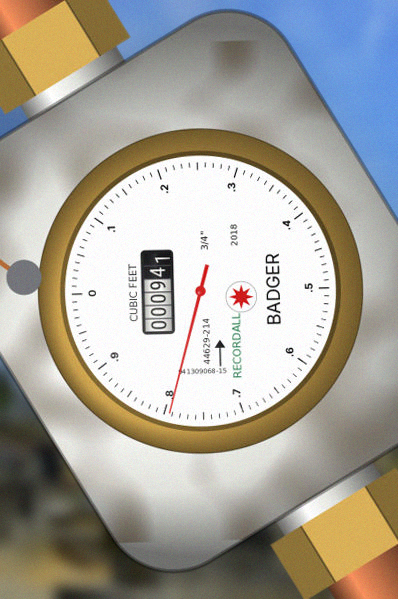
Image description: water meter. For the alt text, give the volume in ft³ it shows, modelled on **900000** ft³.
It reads **940.79** ft³
